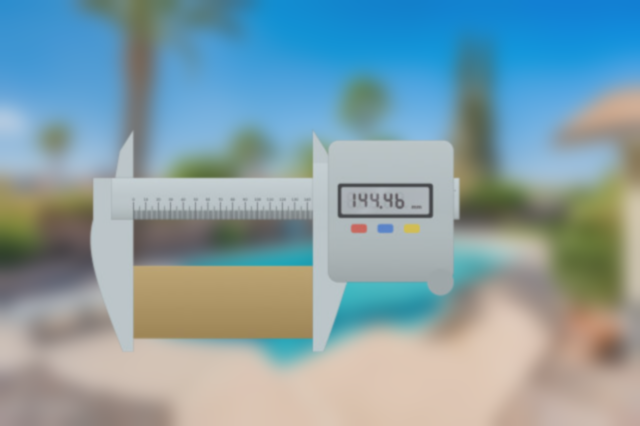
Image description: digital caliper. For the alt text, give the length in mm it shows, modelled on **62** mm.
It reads **144.46** mm
